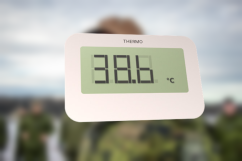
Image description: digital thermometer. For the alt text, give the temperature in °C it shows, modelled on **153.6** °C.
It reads **38.6** °C
